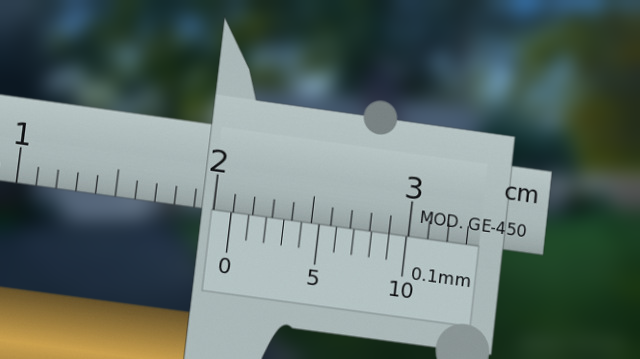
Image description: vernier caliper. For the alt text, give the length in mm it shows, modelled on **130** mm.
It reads **20.9** mm
